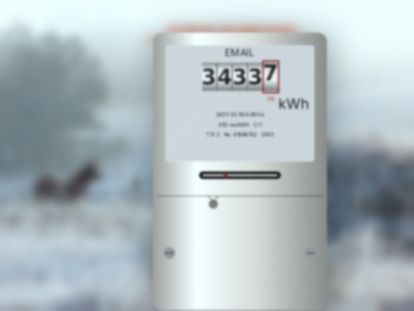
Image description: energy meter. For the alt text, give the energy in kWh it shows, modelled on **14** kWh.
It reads **3433.7** kWh
